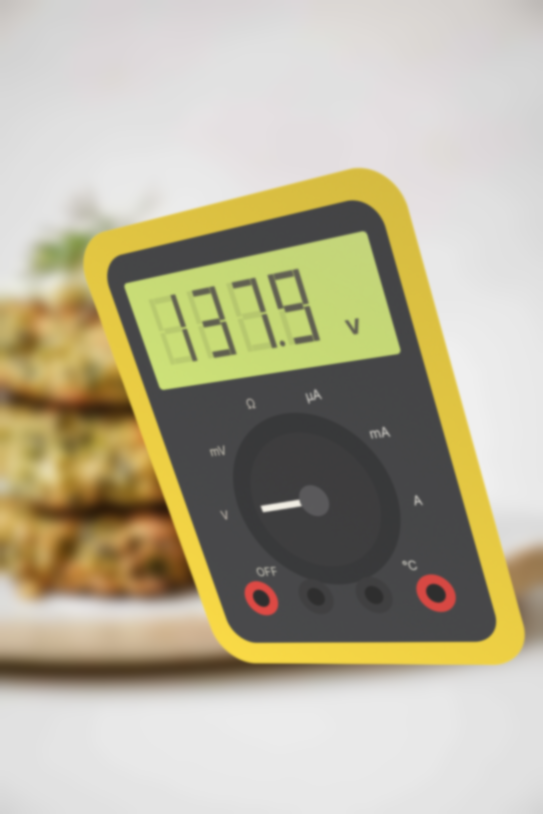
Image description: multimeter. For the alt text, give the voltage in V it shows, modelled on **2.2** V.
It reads **137.9** V
